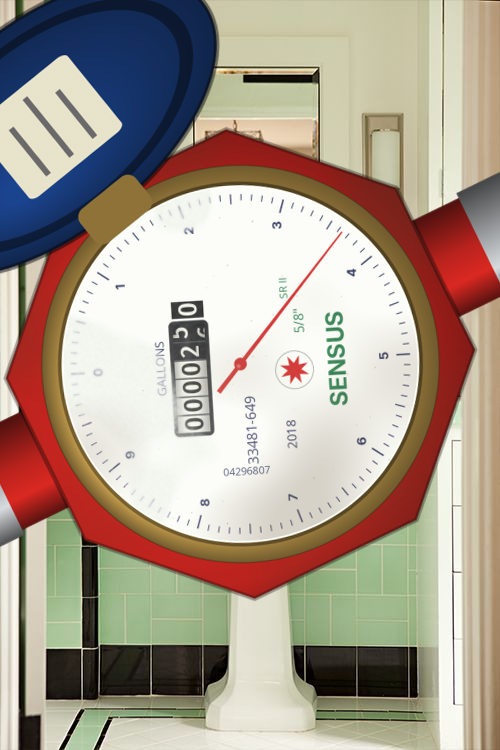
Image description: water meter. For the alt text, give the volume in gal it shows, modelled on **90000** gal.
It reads **253.6** gal
